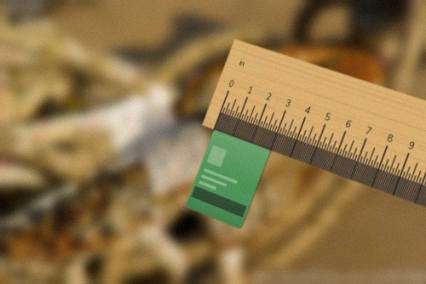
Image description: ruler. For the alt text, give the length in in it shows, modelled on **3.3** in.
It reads **3** in
